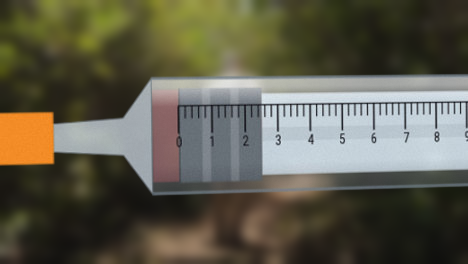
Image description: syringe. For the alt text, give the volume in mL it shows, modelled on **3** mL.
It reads **0** mL
